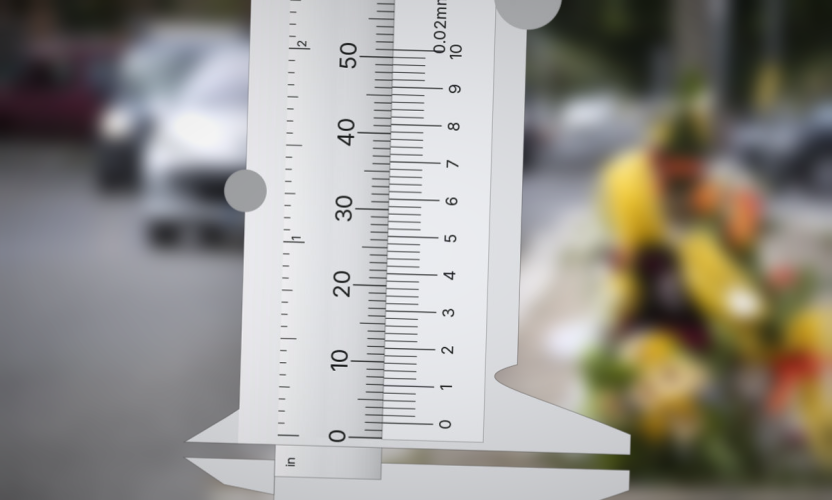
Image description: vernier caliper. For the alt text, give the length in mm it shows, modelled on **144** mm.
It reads **2.0** mm
